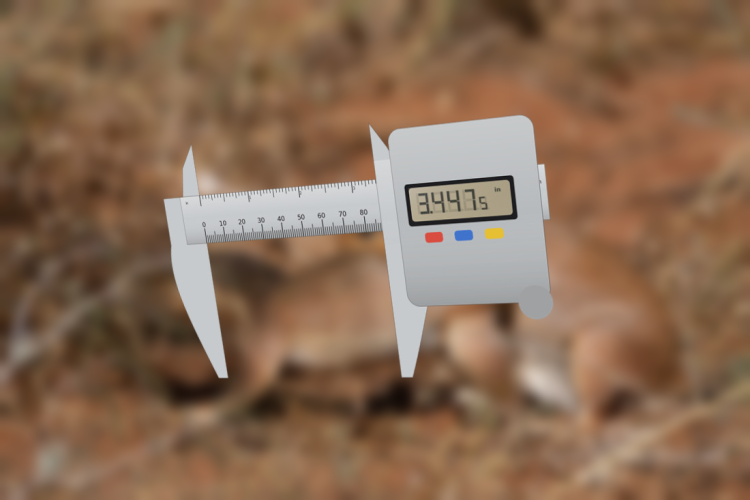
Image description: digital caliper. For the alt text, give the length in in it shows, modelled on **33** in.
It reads **3.4475** in
